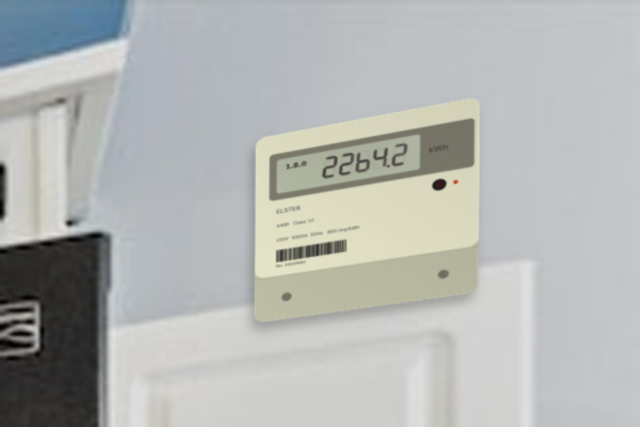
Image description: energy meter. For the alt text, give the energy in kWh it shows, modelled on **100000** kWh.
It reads **2264.2** kWh
